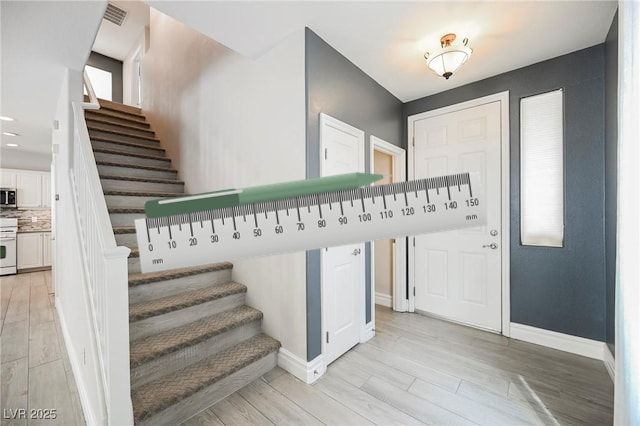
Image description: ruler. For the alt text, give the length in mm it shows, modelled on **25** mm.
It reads **115** mm
